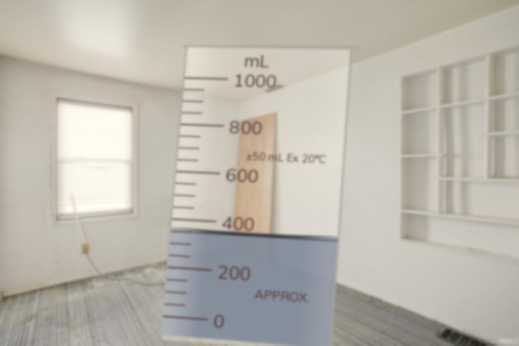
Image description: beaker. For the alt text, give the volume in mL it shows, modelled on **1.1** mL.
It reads **350** mL
